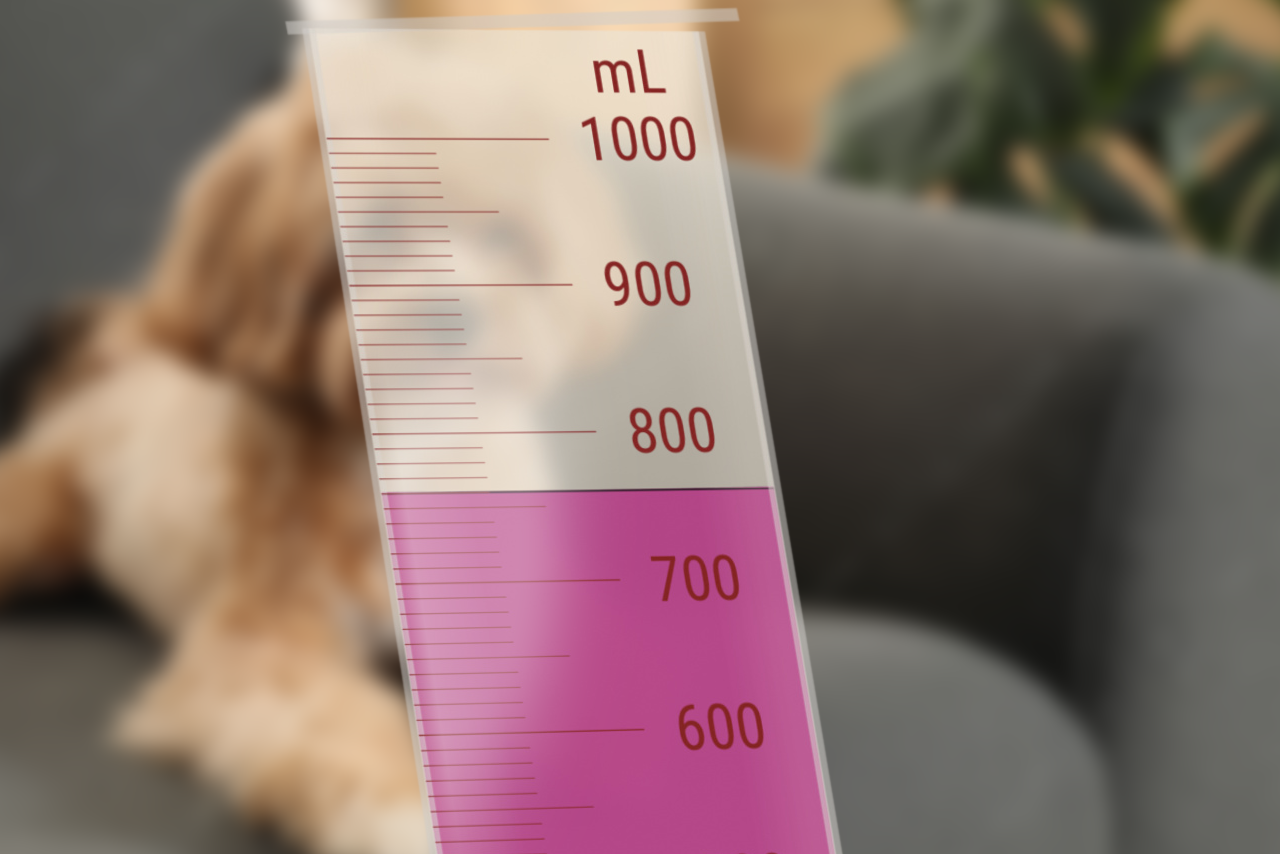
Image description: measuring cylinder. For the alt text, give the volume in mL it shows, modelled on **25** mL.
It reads **760** mL
